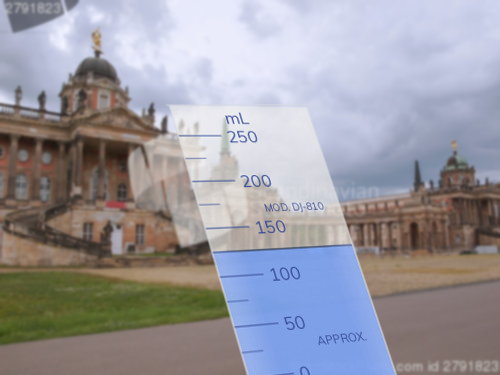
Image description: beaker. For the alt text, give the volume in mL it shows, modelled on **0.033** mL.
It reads **125** mL
